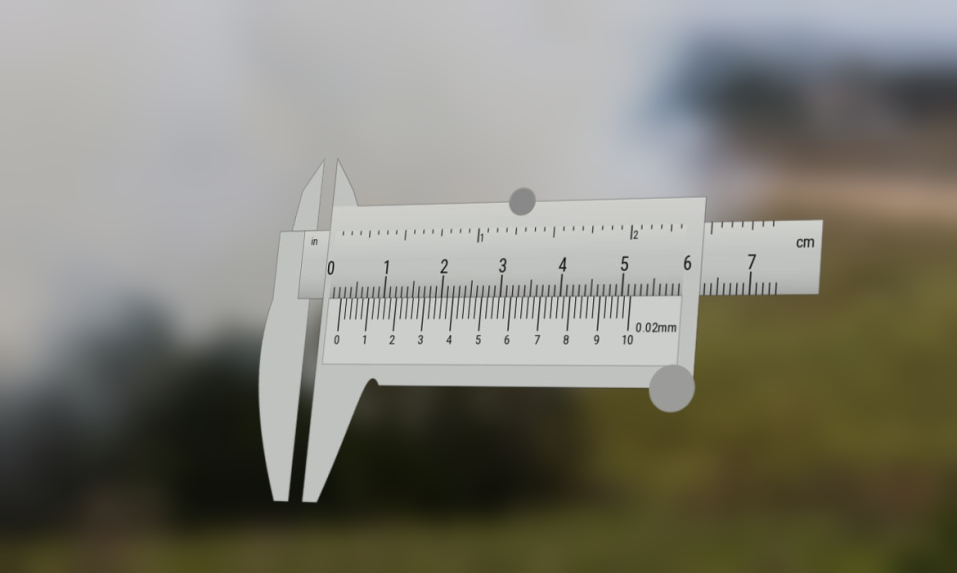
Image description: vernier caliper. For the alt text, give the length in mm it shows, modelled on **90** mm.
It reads **2.4** mm
